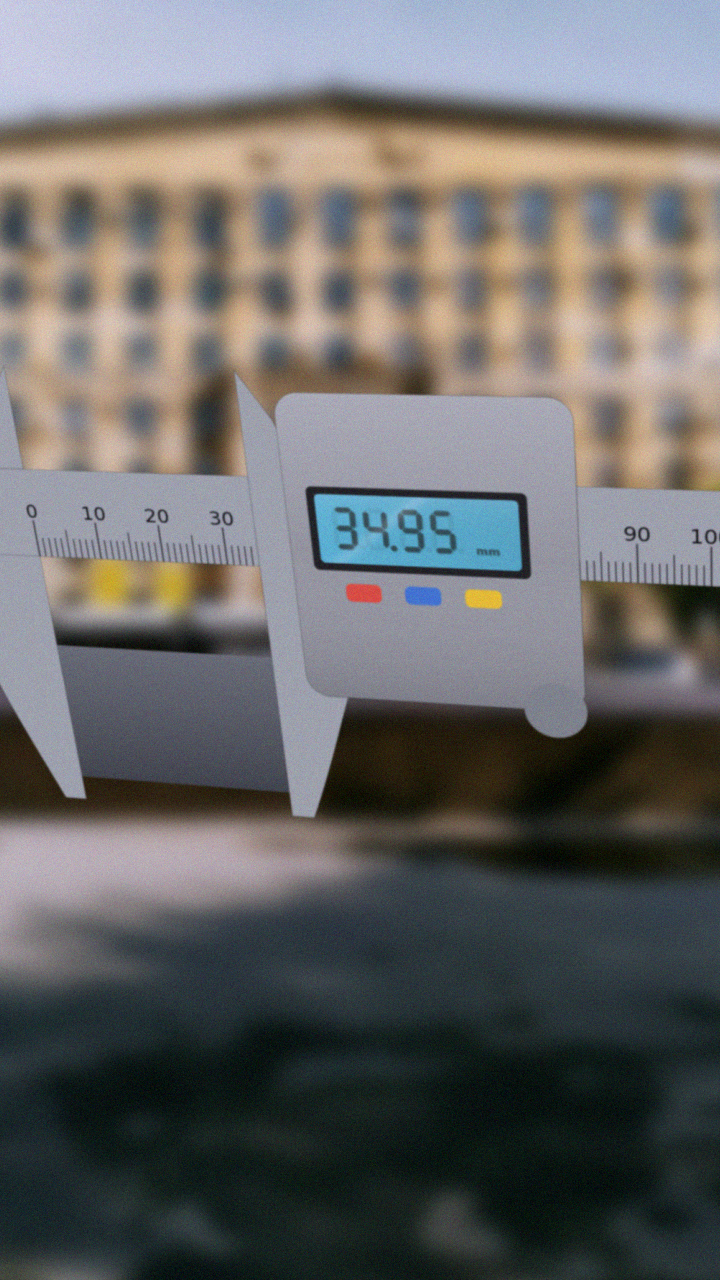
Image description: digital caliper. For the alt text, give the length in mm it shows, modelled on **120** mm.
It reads **34.95** mm
